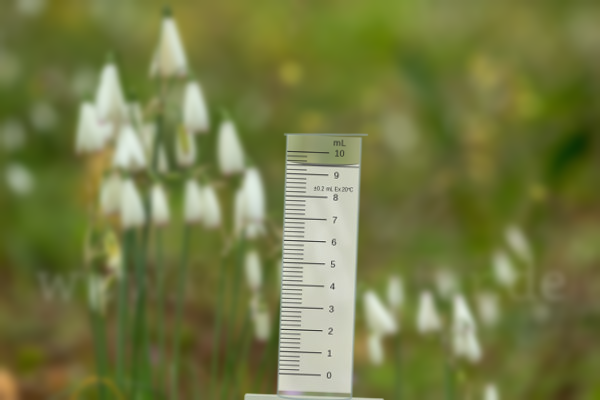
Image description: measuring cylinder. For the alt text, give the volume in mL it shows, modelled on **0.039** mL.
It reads **9.4** mL
